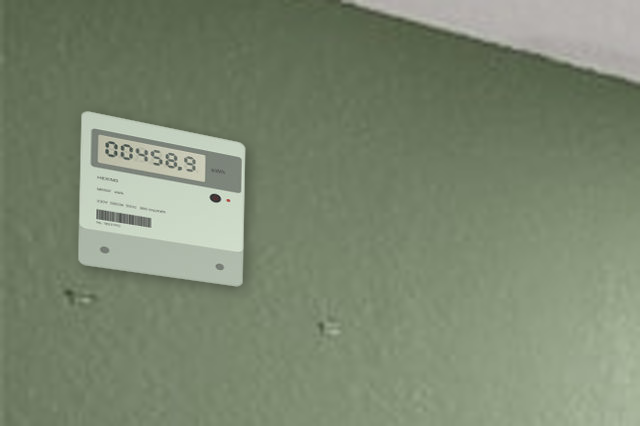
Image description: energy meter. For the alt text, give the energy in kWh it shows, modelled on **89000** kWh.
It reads **458.9** kWh
